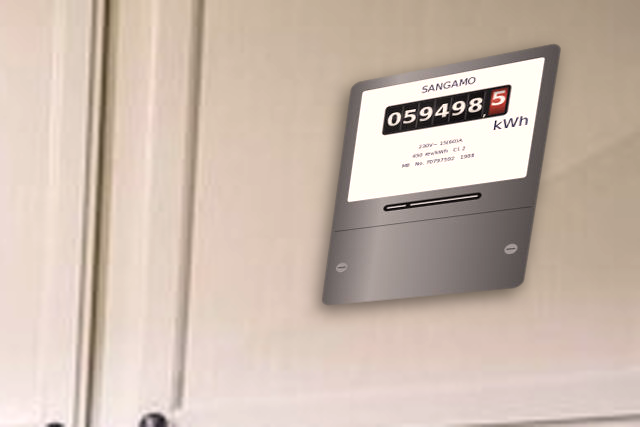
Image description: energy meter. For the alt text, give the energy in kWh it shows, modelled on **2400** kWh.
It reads **59498.5** kWh
